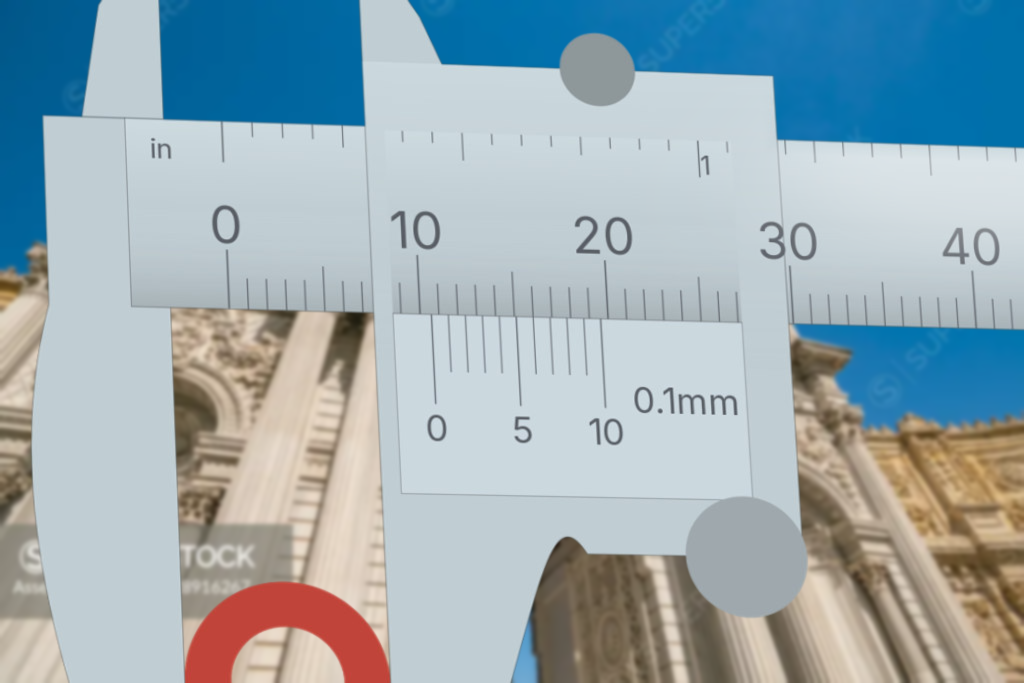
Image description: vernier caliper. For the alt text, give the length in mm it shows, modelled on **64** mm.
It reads **10.6** mm
